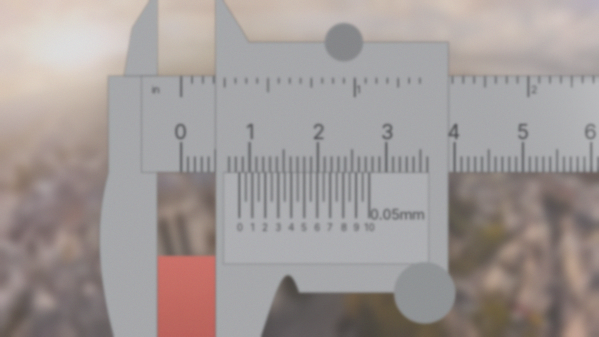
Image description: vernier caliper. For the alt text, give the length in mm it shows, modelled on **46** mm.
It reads **8.5** mm
